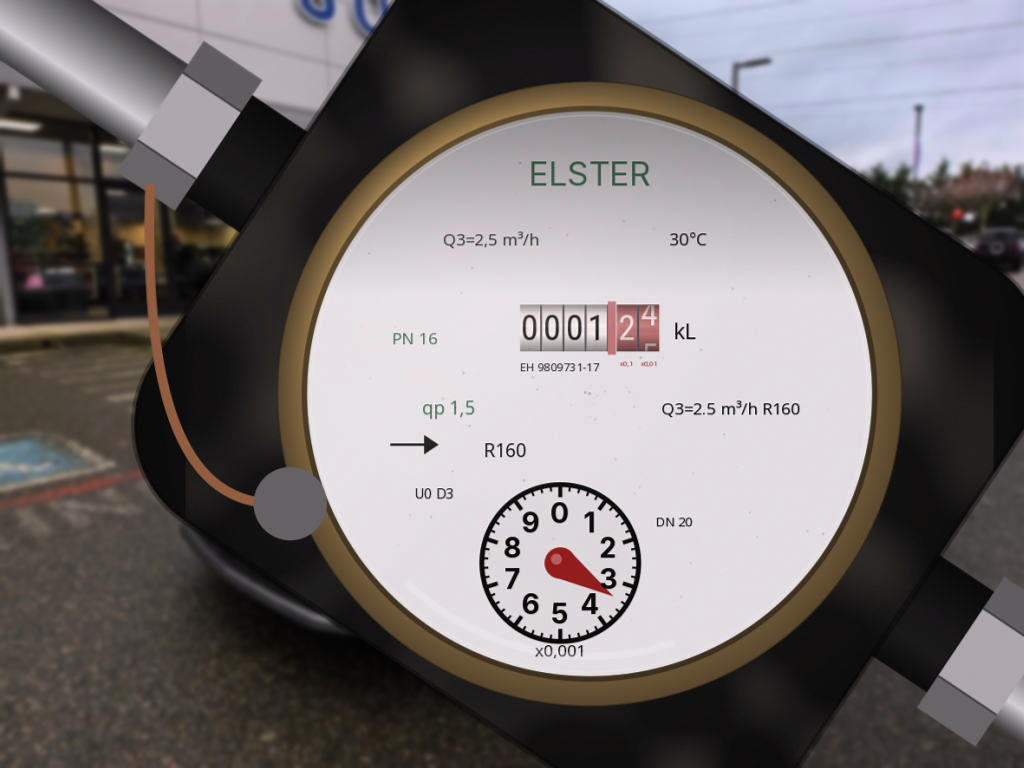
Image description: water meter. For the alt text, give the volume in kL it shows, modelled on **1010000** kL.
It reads **1.243** kL
